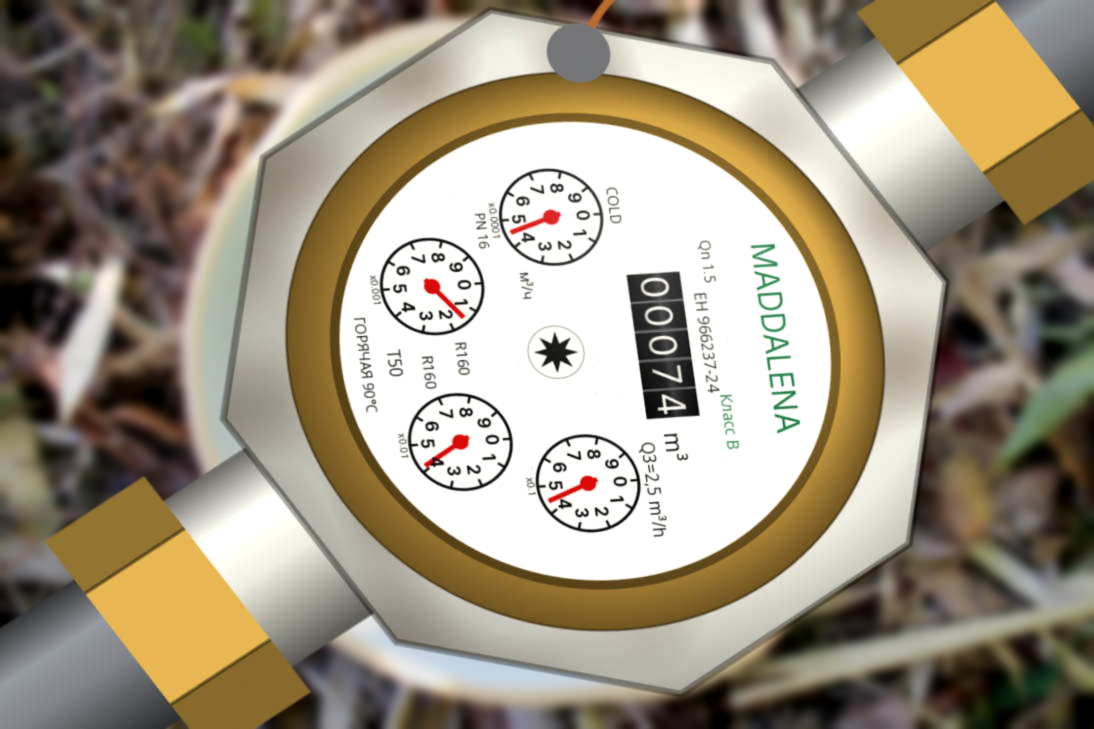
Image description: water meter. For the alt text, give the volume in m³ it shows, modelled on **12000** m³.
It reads **74.4414** m³
